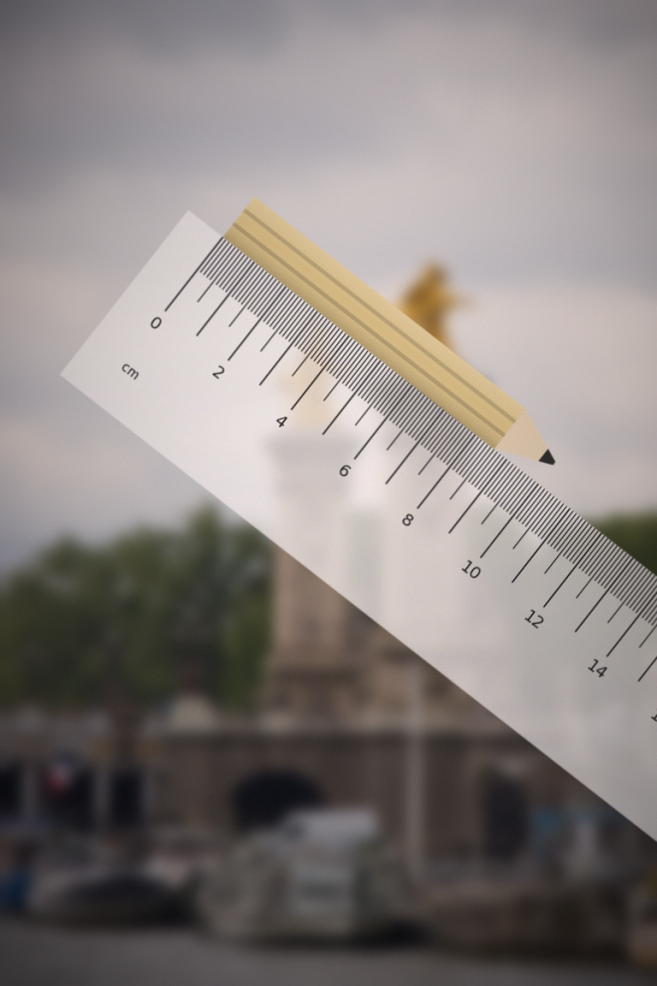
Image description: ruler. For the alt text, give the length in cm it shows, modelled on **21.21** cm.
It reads **10** cm
